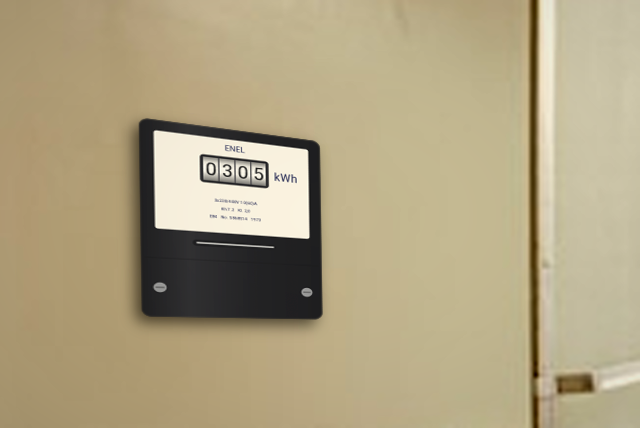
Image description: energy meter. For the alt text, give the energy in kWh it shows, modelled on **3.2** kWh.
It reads **305** kWh
